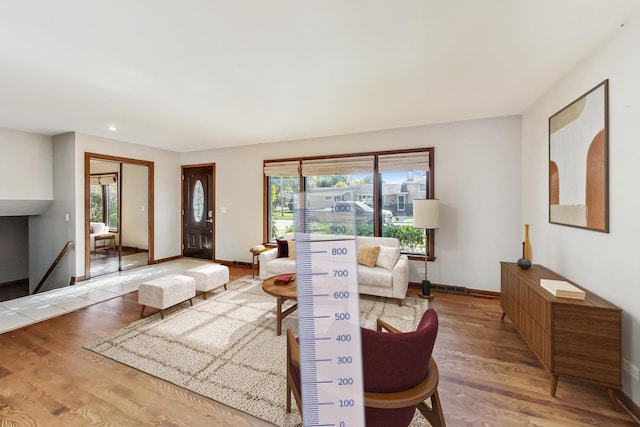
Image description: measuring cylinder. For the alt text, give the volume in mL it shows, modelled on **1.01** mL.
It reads **850** mL
